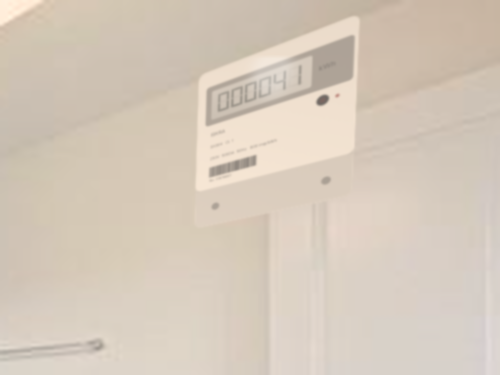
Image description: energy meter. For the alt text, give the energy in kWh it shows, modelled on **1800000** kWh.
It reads **41** kWh
